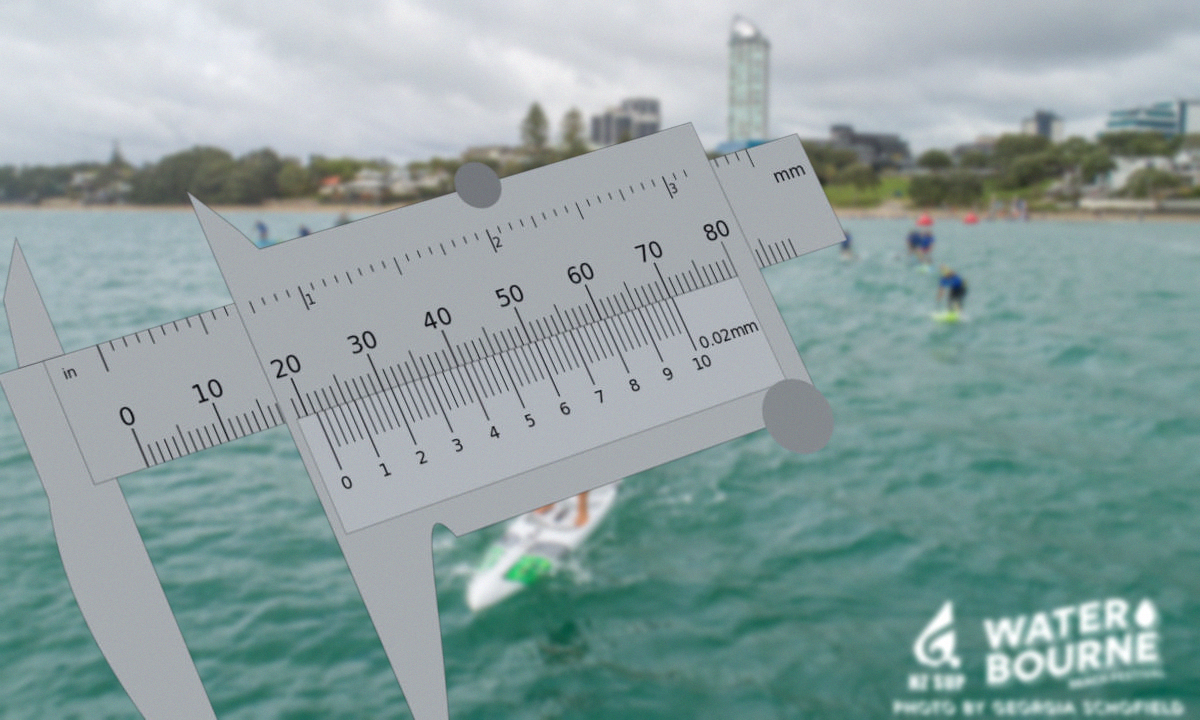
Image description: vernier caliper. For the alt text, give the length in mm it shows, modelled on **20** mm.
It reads **21.2** mm
